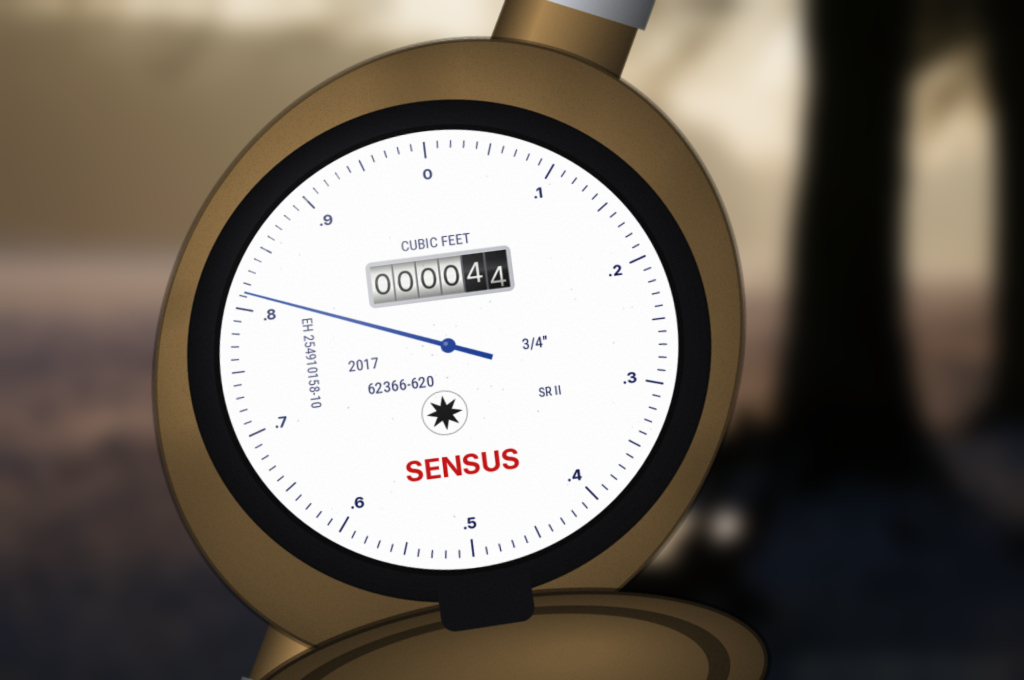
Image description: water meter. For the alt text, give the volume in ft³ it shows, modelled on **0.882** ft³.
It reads **43.81** ft³
